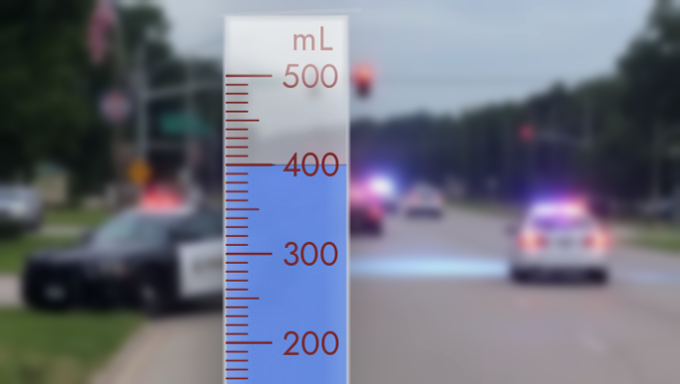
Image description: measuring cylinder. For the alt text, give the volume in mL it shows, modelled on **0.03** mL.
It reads **400** mL
